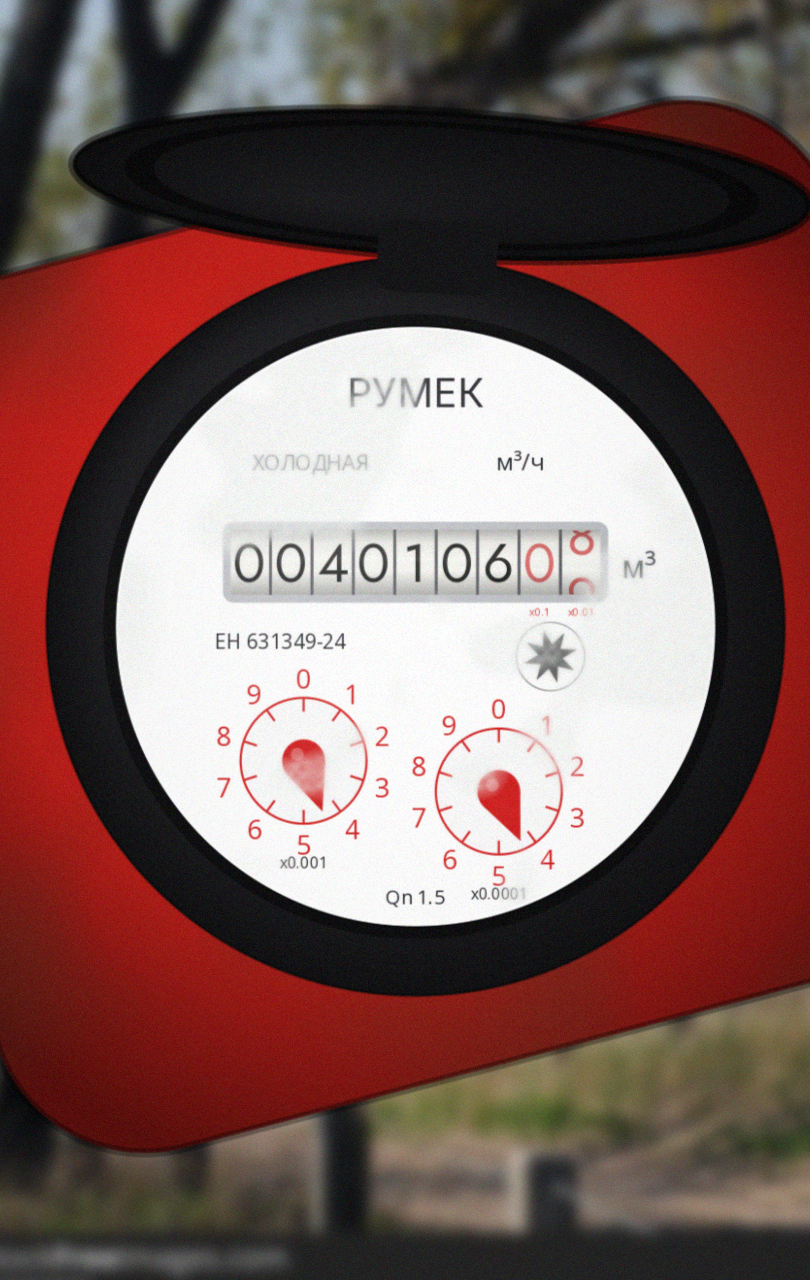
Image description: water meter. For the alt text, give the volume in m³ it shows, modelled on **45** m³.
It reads **40106.0844** m³
